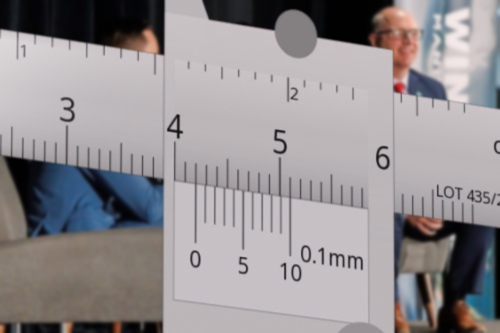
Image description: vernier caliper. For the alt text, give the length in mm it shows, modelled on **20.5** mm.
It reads **42.0** mm
